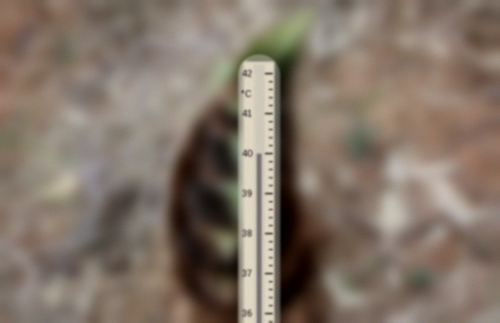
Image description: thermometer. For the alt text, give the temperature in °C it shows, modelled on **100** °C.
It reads **40** °C
